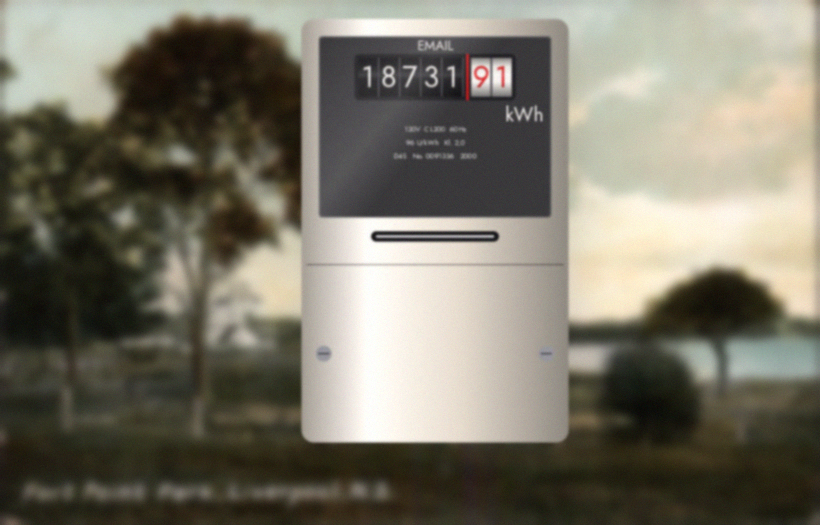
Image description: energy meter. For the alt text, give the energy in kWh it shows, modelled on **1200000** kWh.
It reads **18731.91** kWh
